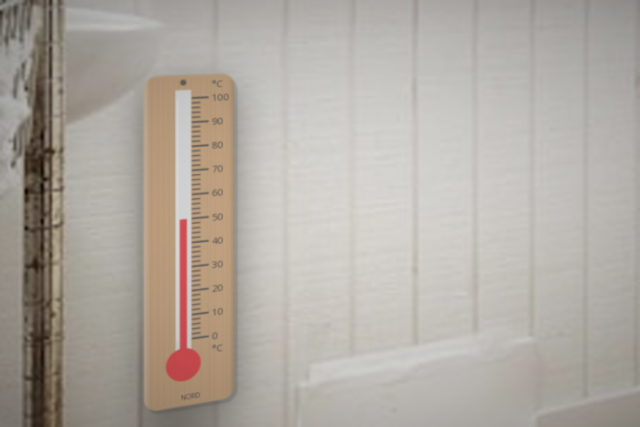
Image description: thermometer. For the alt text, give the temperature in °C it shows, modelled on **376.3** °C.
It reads **50** °C
